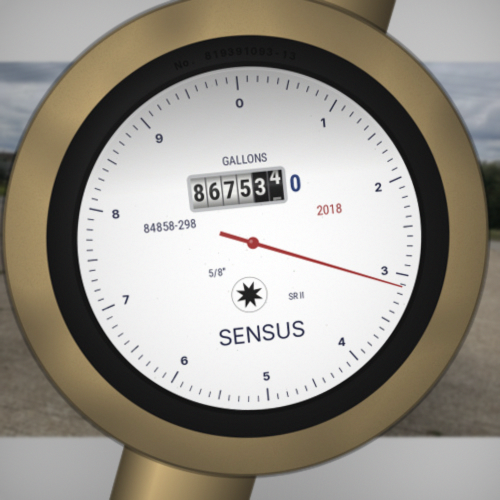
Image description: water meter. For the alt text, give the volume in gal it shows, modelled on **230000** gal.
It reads **8675343.1** gal
